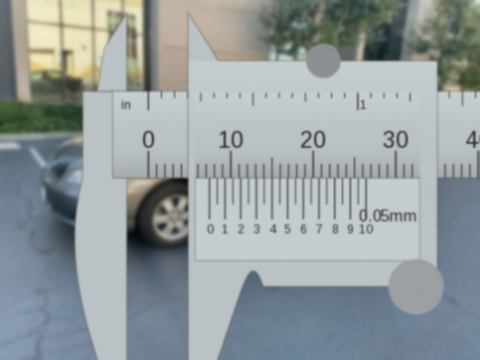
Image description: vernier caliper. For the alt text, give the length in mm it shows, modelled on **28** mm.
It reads **7.4** mm
